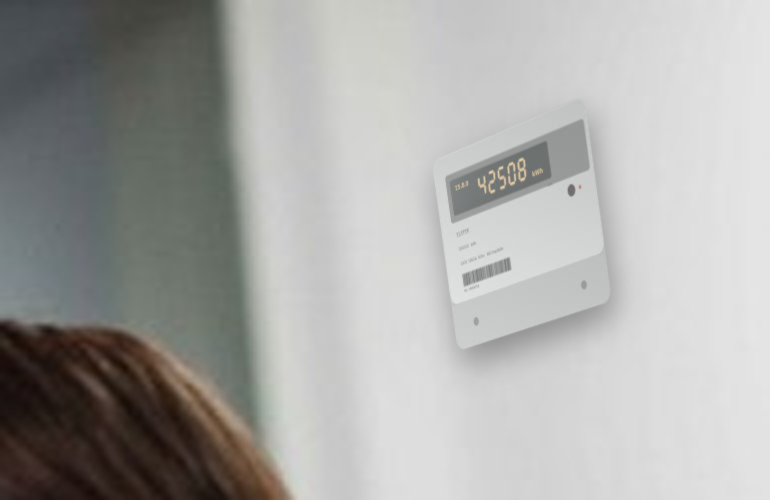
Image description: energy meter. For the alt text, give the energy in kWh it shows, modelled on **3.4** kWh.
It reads **42508** kWh
